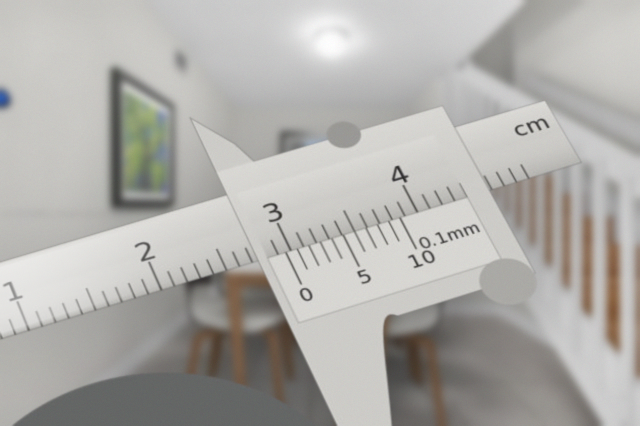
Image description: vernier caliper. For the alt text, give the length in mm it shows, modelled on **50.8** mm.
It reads **29.6** mm
